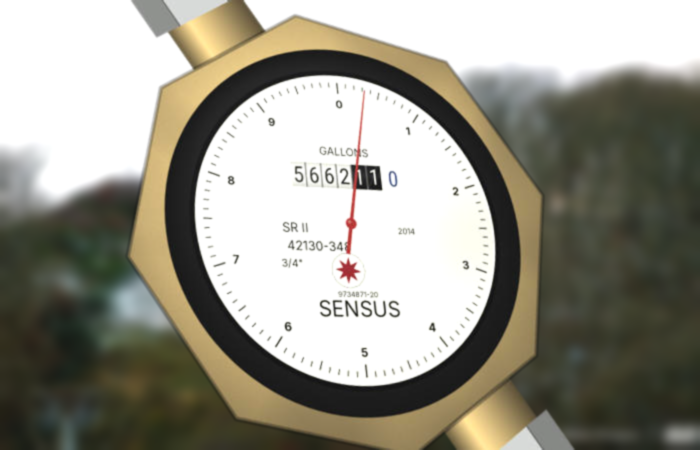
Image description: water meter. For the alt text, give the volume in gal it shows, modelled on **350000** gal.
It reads **5662110.3** gal
